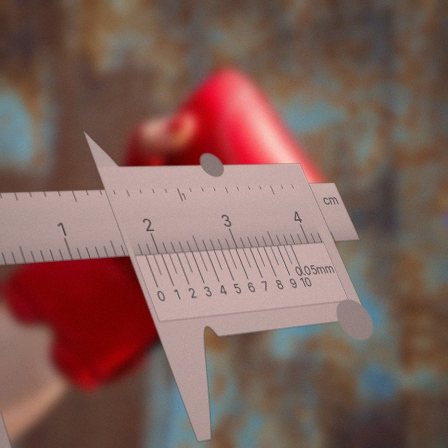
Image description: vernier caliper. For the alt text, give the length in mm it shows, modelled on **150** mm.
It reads **18.4** mm
